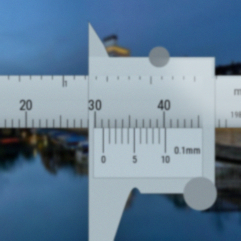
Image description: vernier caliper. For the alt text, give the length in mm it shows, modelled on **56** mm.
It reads **31.2** mm
